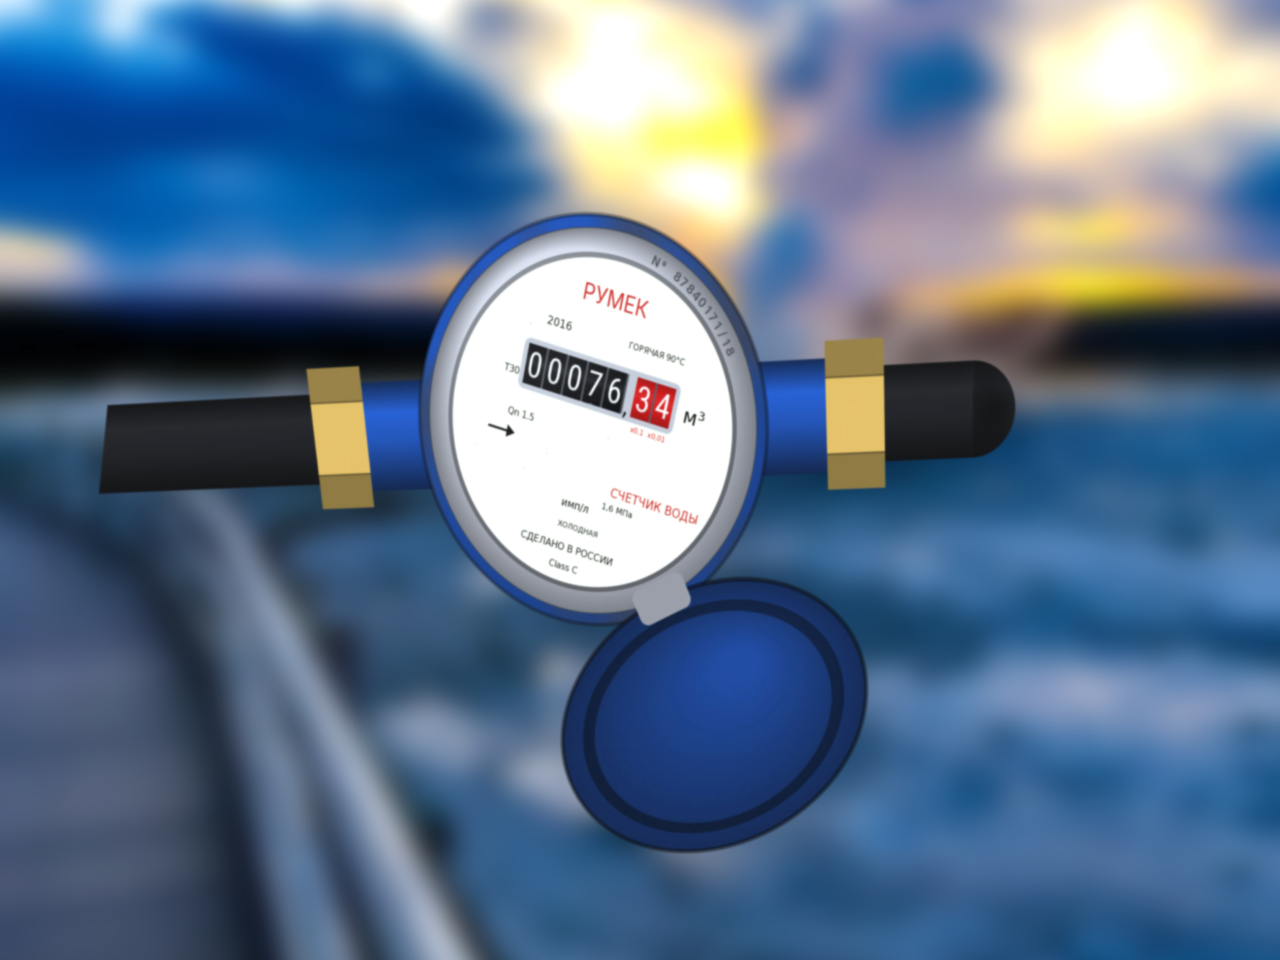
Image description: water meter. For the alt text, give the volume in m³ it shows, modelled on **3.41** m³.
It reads **76.34** m³
